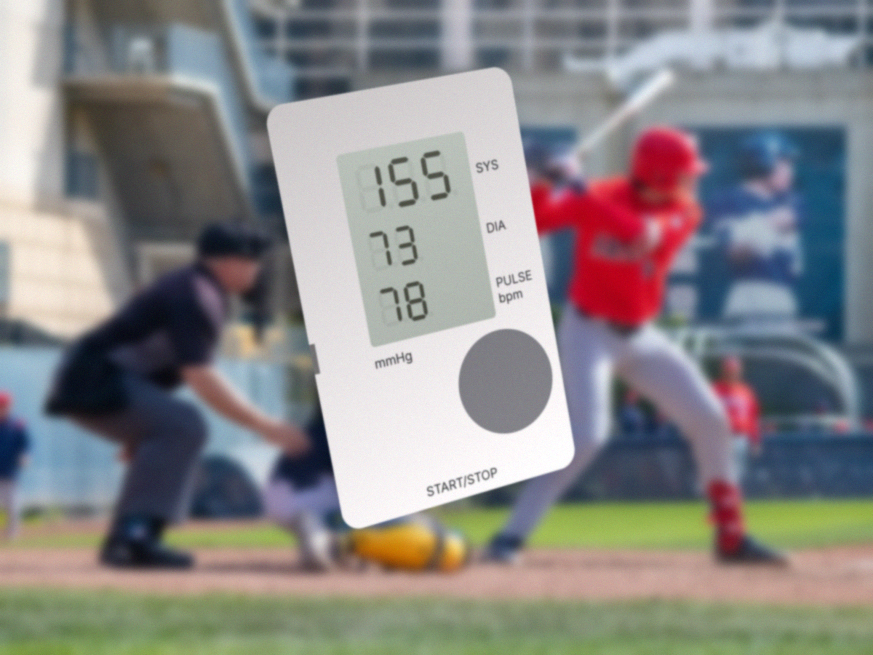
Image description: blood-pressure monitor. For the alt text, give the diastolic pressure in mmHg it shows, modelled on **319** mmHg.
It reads **73** mmHg
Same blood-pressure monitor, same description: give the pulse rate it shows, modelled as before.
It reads **78** bpm
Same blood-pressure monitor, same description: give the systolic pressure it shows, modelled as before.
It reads **155** mmHg
